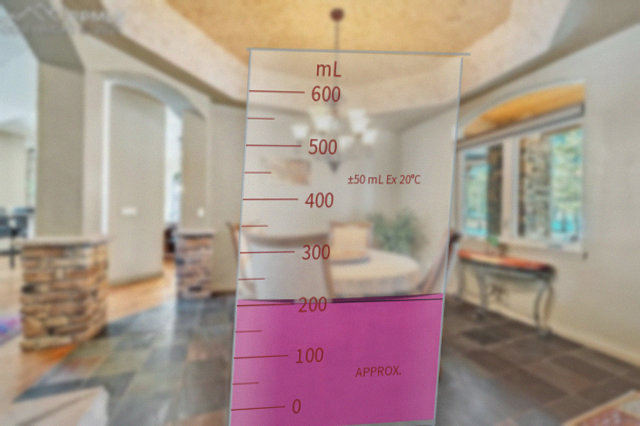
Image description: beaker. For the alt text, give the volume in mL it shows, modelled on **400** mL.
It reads **200** mL
